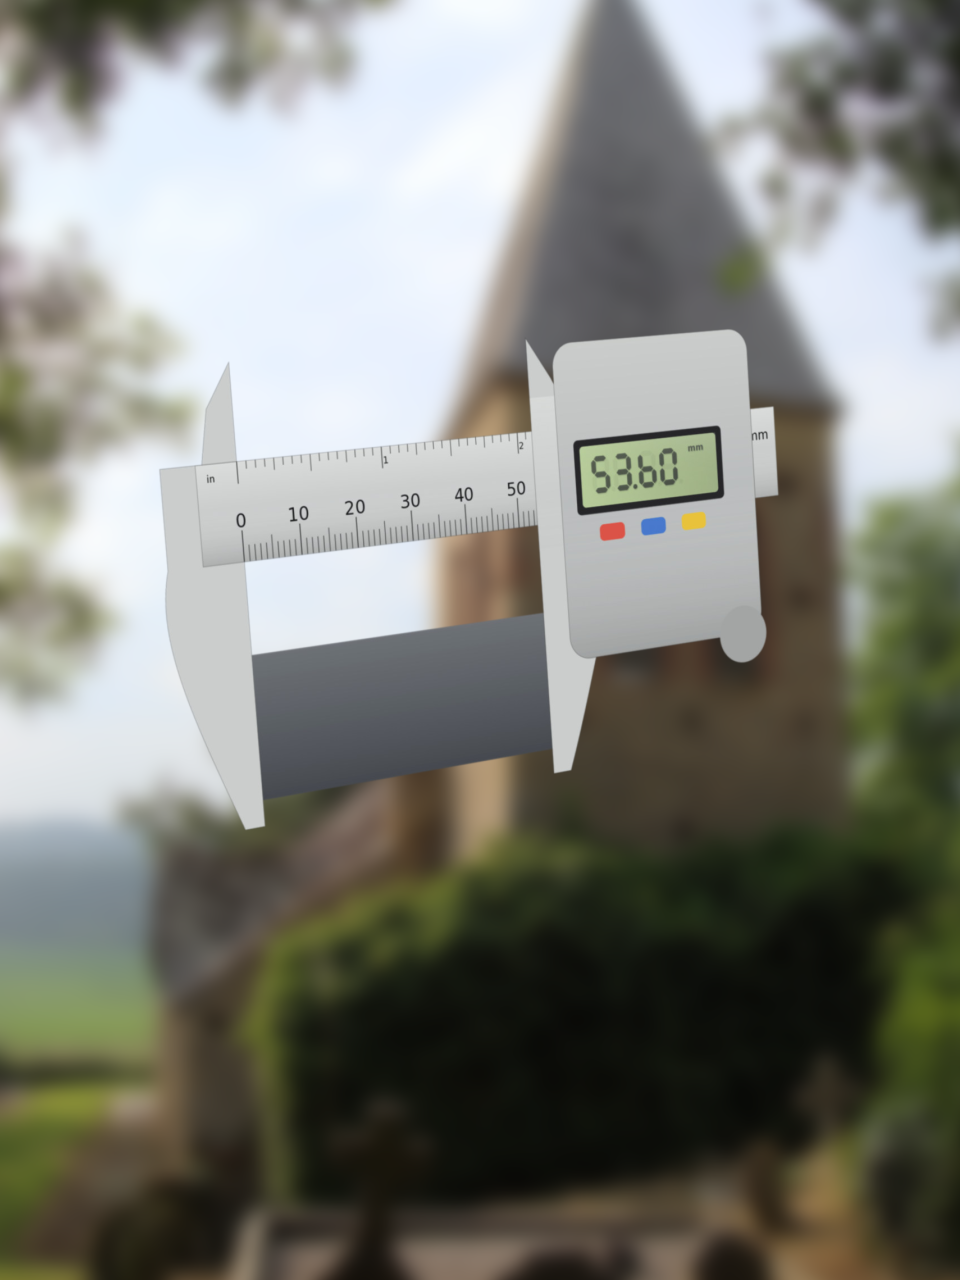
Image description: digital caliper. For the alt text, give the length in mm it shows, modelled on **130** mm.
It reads **53.60** mm
